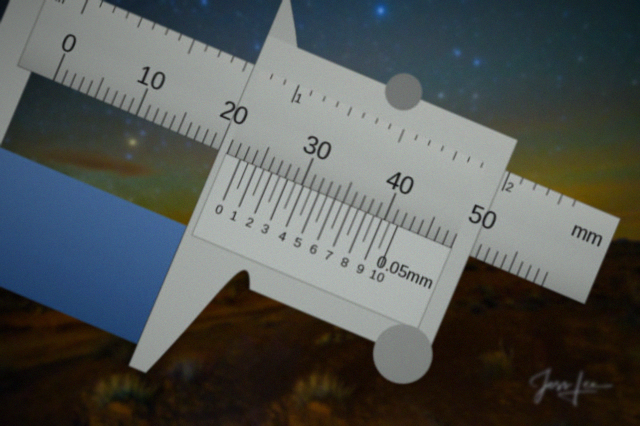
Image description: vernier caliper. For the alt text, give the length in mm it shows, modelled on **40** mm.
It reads **22.6** mm
